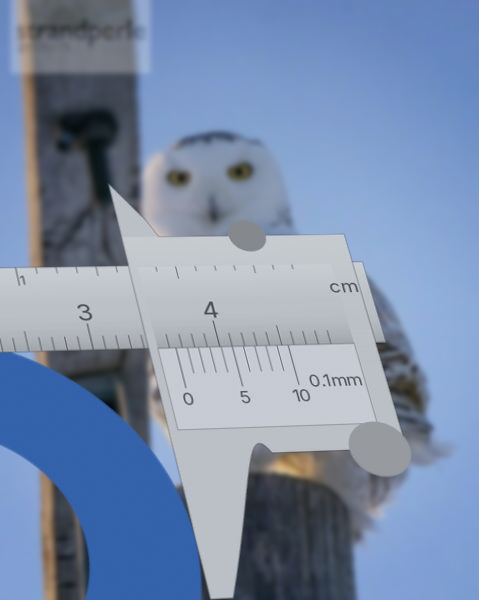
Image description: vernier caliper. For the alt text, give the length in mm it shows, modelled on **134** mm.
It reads **36.5** mm
